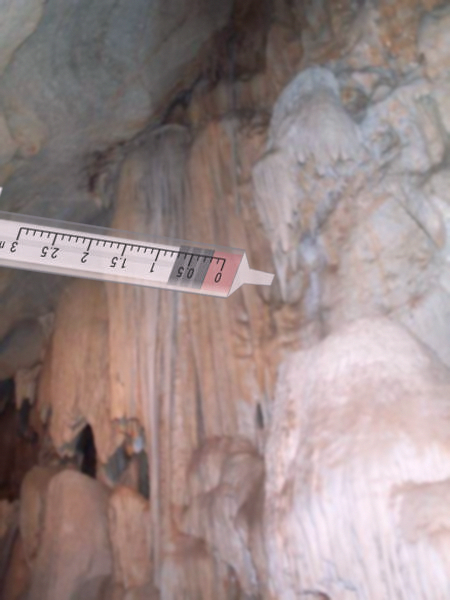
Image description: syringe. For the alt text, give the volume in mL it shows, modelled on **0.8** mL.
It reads **0.2** mL
